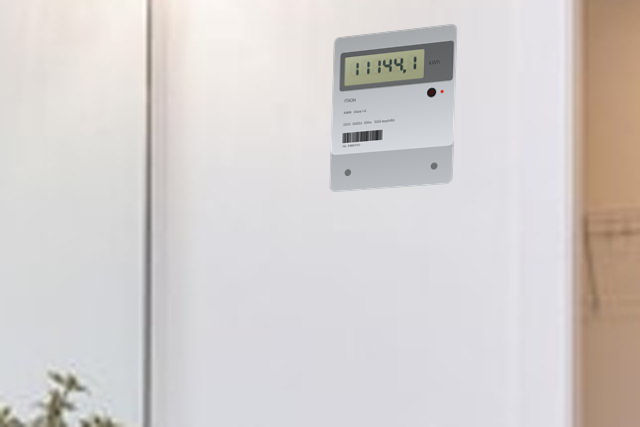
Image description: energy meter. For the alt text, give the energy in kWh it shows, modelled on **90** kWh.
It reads **11144.1** kWh
